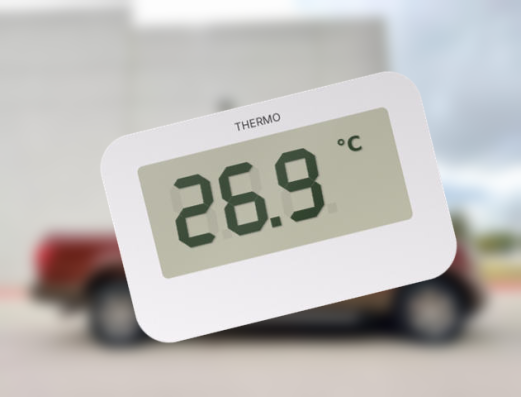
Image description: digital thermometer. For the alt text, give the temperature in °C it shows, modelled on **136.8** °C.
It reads **26.9** °C
